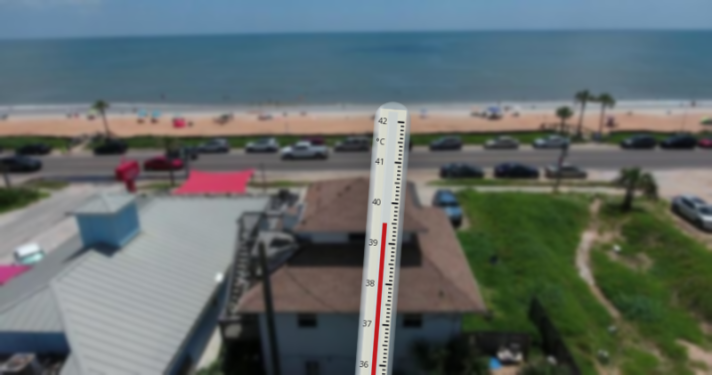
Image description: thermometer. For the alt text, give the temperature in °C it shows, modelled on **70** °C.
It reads **39.5** °C
